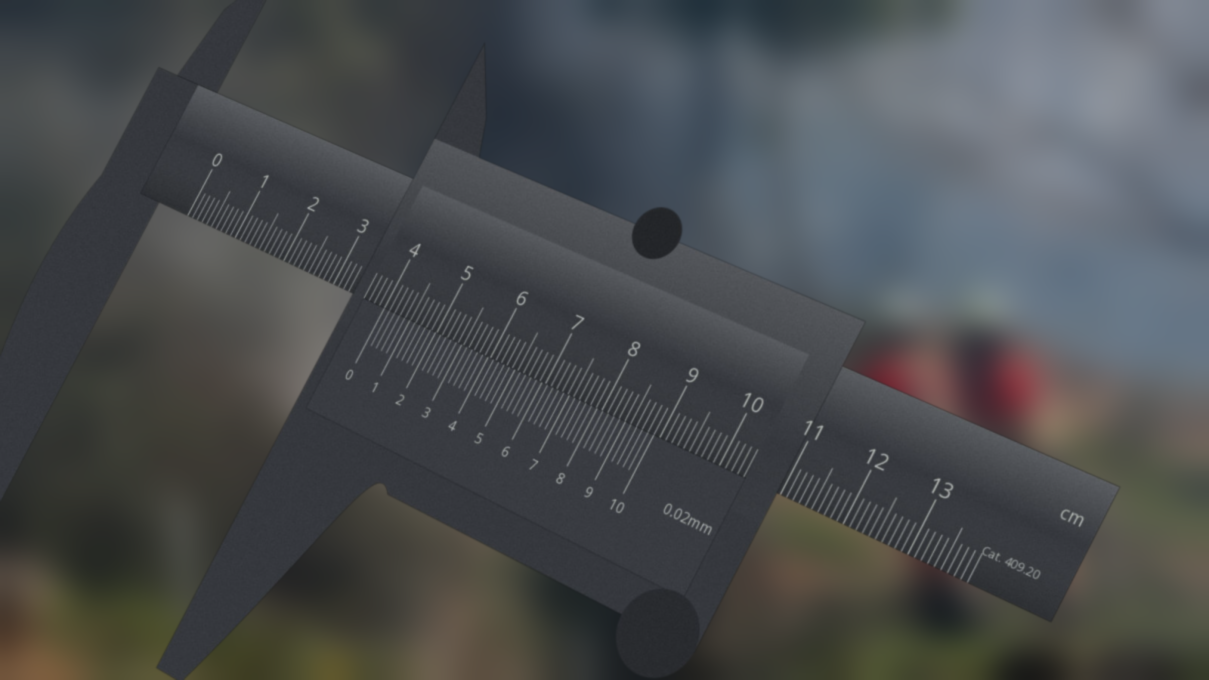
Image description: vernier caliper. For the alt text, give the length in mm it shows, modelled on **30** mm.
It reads **40.0** mm
